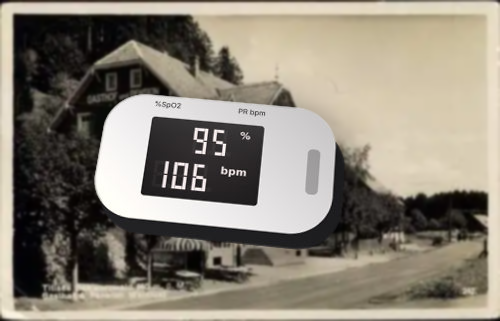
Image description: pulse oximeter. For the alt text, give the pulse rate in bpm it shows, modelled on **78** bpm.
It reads **106** bpm
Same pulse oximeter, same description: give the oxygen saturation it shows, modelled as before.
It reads **95** %
